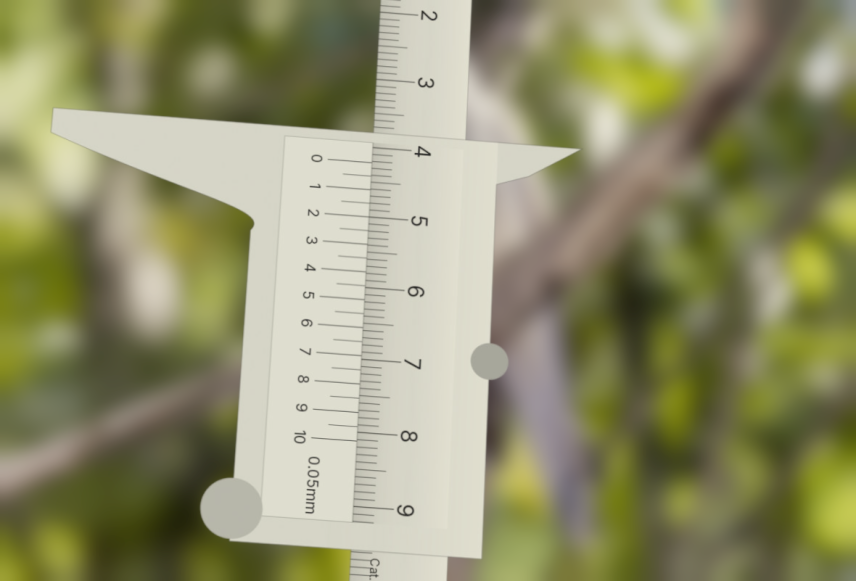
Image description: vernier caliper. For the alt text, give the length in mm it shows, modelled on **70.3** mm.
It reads **42.2** mm
